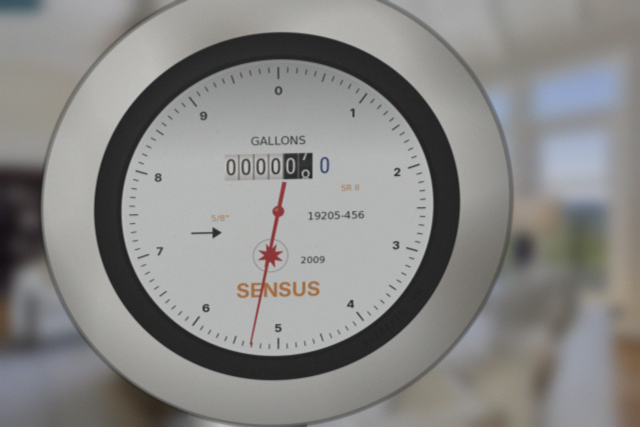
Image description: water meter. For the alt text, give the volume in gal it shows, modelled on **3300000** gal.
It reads **75.3** gal
